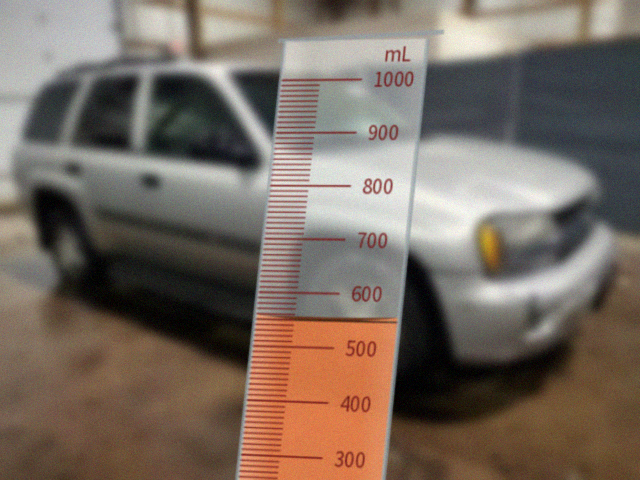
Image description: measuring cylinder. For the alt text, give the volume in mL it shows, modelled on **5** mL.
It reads **550** mL
